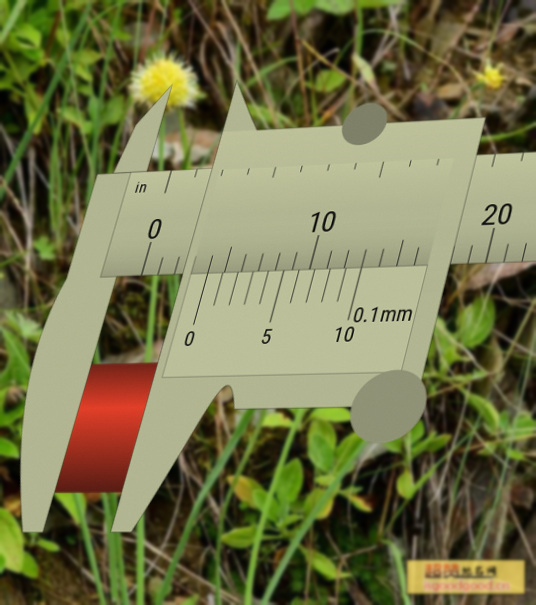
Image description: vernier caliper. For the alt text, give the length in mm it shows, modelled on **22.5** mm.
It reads **4.0** mm
